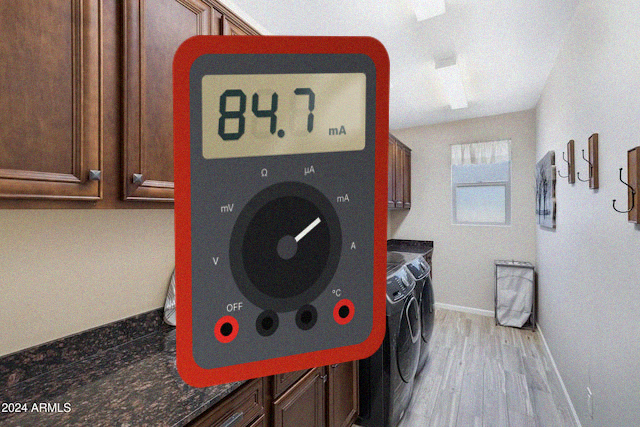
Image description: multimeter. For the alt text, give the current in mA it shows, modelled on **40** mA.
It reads **84.7** mA
